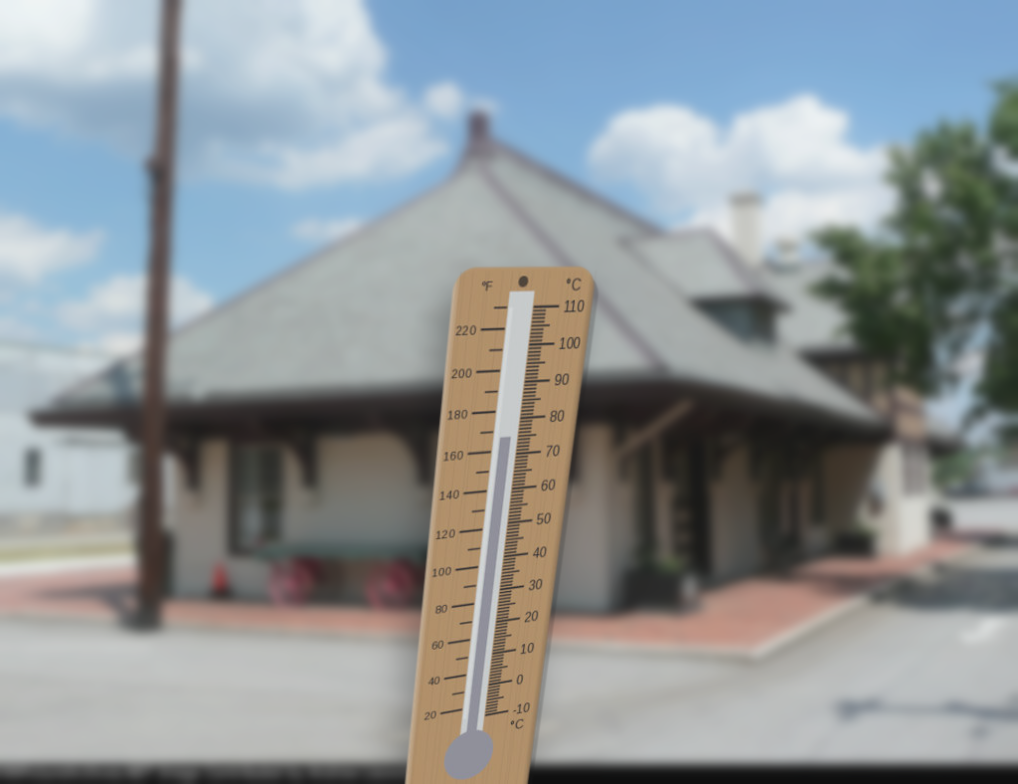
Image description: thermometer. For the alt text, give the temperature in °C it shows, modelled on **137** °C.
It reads **75** °C
